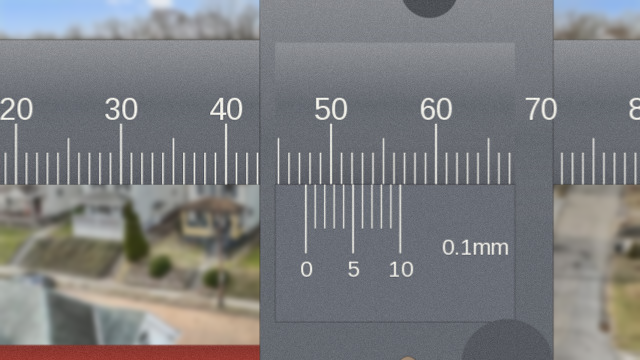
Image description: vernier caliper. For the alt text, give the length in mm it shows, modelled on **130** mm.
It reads **47.6** mm
